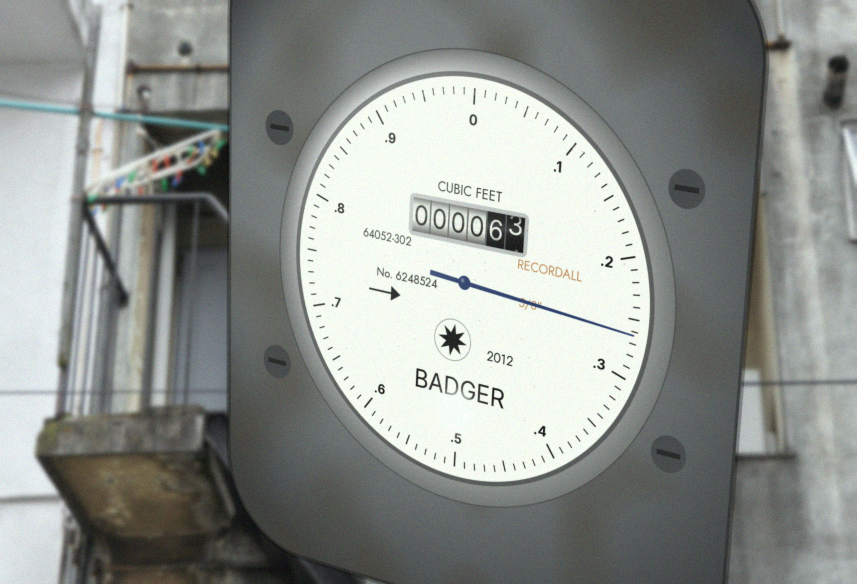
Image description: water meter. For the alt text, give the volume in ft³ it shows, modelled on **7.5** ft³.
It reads **63.26** ft³
